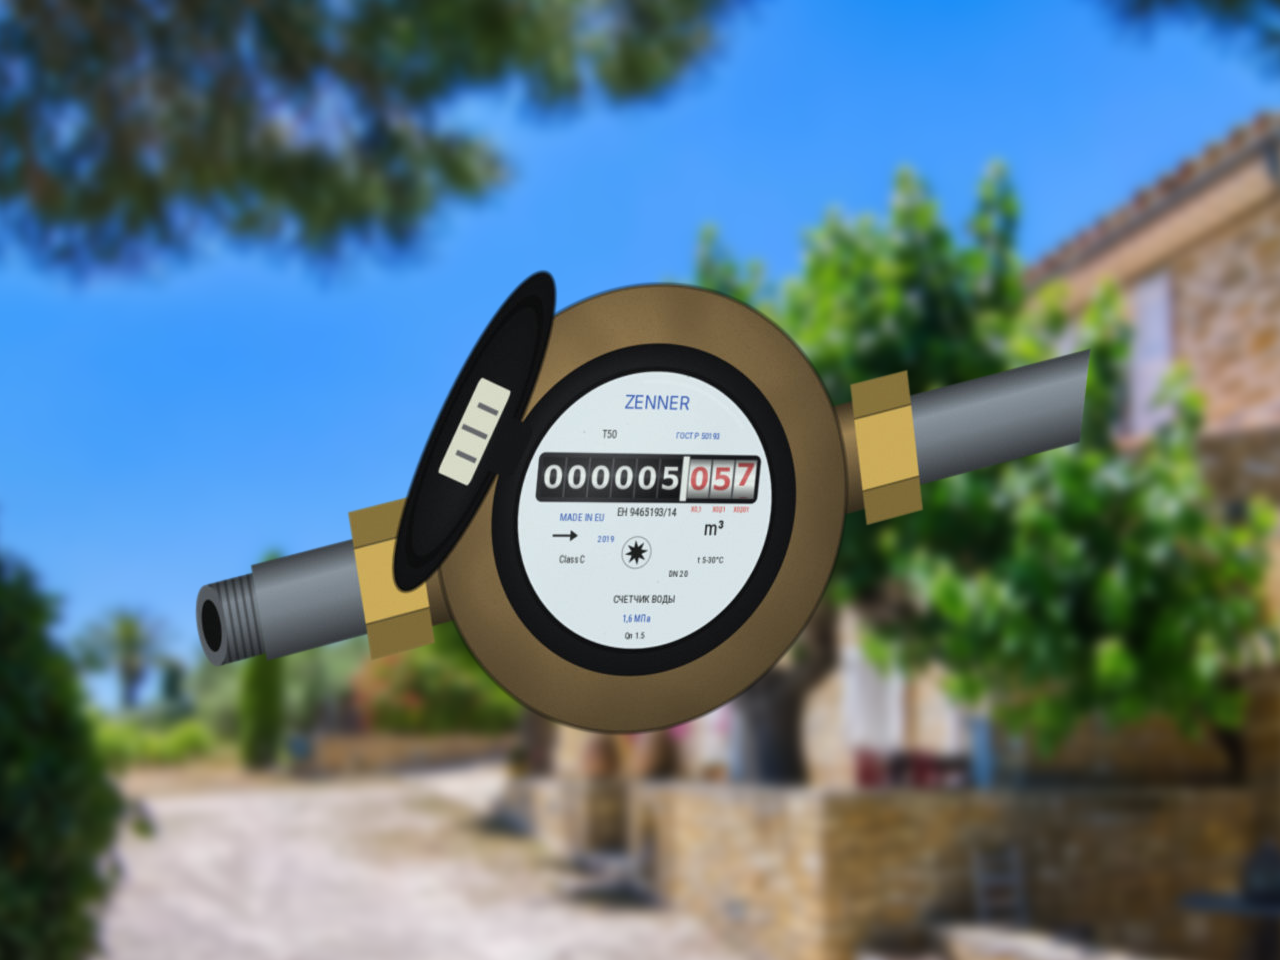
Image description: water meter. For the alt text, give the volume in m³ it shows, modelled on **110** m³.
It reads **5.057** m³
